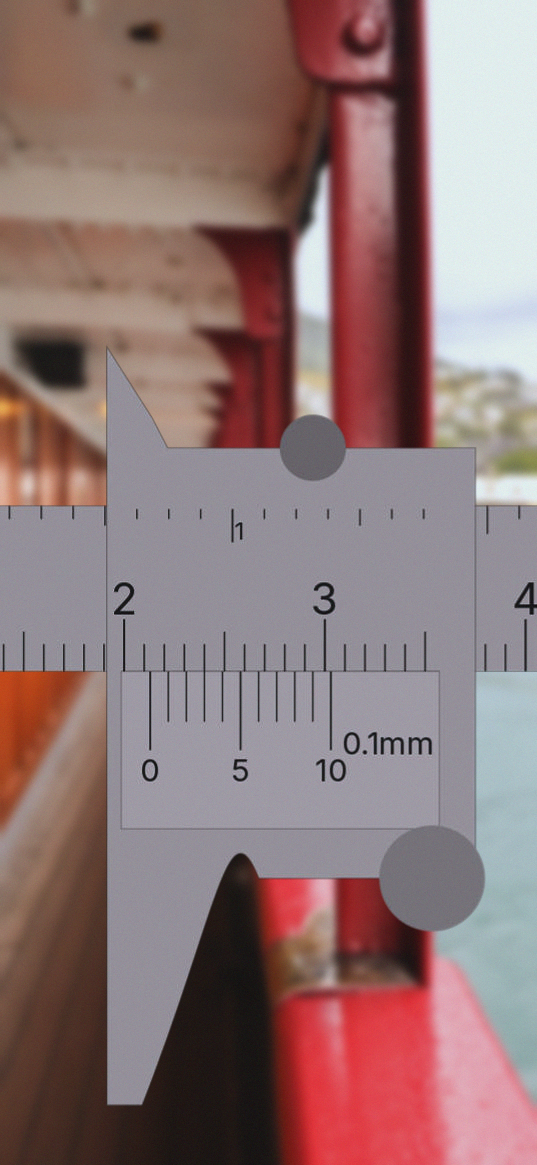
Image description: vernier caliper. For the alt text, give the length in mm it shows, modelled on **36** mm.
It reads **21.3** mm
